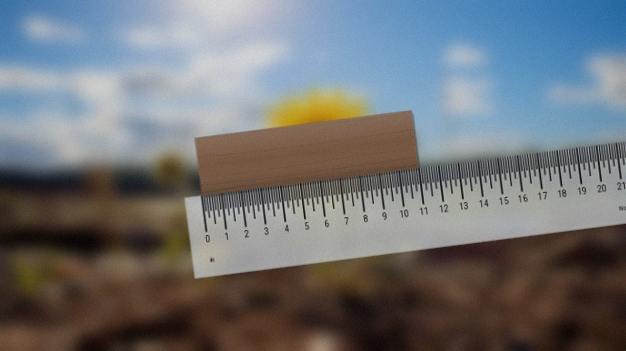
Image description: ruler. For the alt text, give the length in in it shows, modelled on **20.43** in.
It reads **11** in
